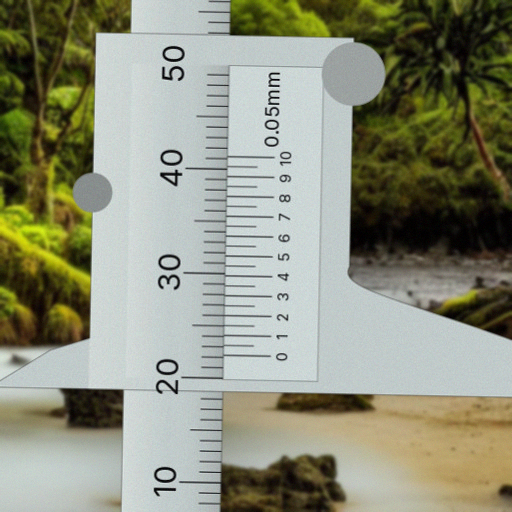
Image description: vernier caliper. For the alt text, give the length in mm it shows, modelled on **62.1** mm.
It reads **22.2** mm
